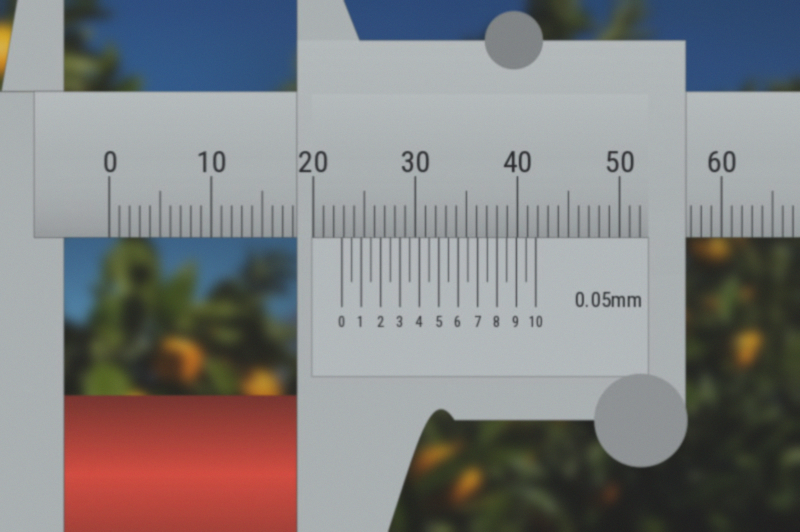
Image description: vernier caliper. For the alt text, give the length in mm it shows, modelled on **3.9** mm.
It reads **22.8** mm
